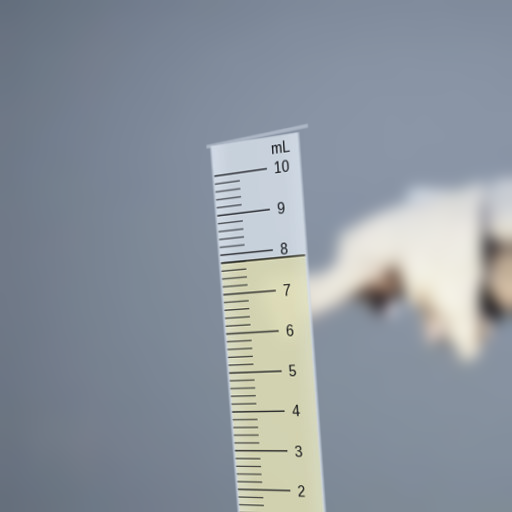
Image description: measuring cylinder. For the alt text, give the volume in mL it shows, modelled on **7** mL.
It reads **7.8** mL
